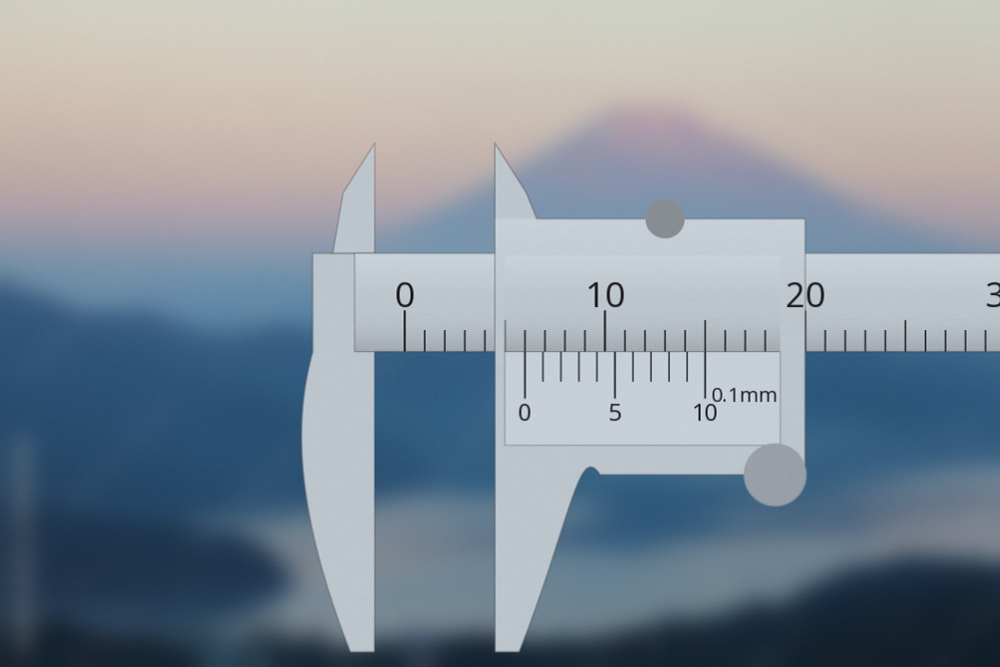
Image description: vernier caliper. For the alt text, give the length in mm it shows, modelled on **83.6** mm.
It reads **6.0** mm
